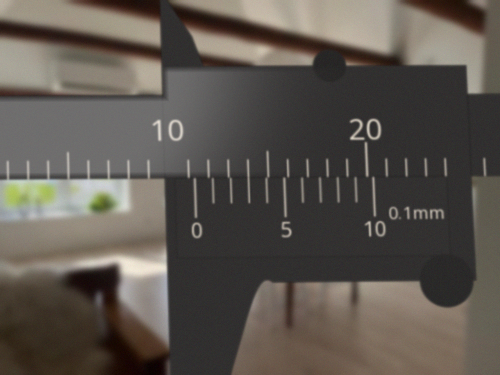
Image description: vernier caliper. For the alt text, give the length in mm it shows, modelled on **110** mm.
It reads **11.3** mm
